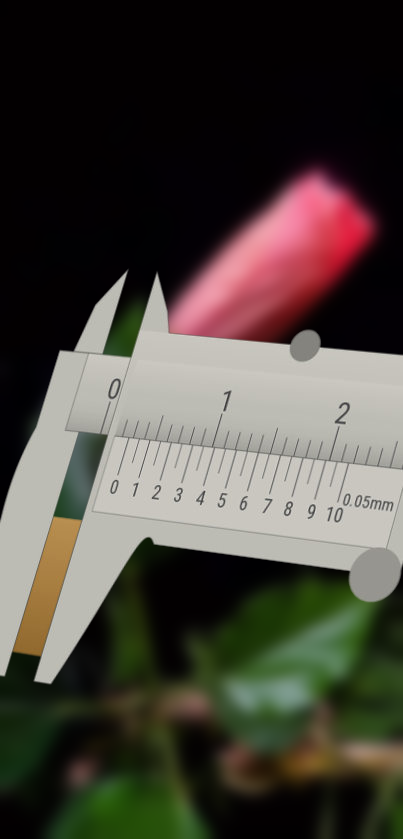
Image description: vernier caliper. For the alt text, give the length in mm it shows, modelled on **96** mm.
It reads **2.6** mm
